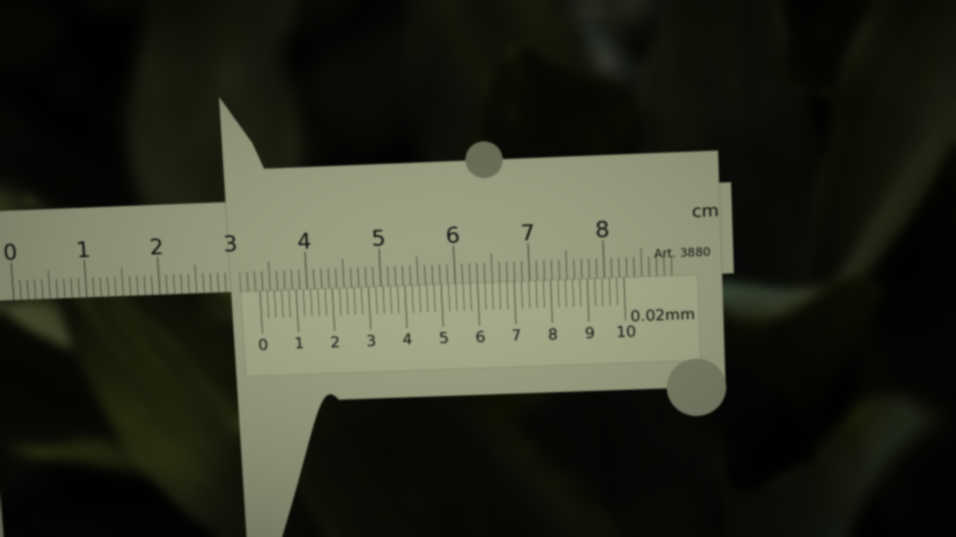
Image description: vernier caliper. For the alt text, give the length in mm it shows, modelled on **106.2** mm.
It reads **33.6** mm
